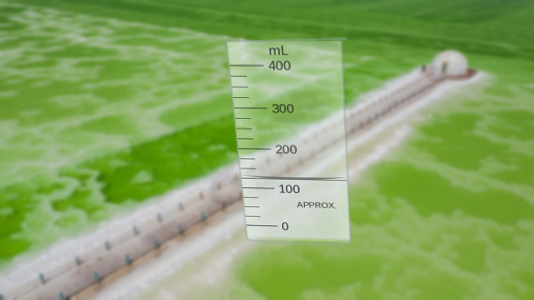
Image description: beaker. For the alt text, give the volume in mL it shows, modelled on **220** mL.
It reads **125** mL
